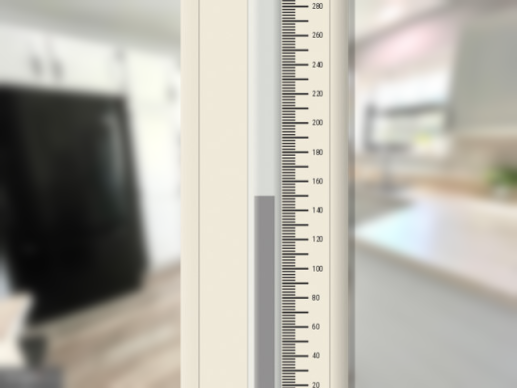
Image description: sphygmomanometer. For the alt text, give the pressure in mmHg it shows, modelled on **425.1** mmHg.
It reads **150** mmHg
